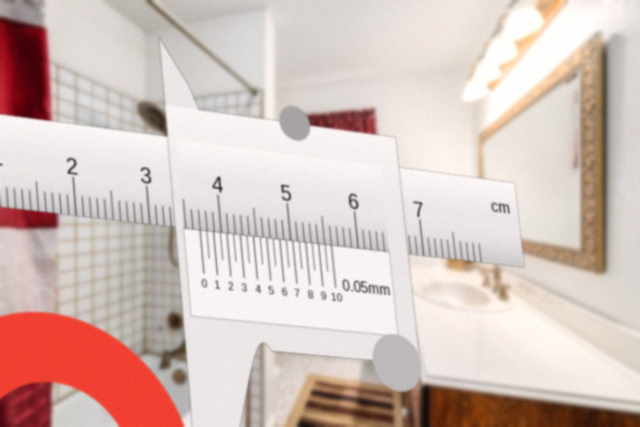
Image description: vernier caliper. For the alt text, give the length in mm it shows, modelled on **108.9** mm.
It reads **37.0** mm
